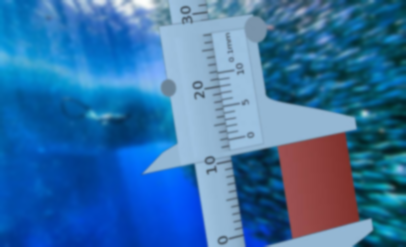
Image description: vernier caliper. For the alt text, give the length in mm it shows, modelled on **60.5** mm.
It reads **12.8** mm
